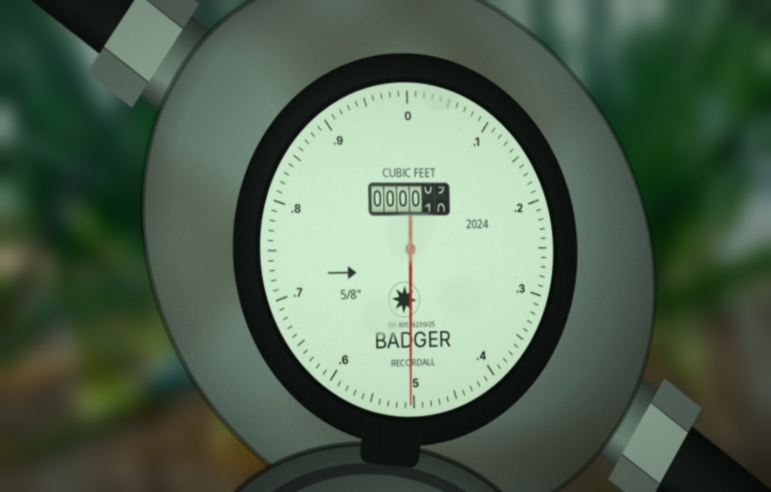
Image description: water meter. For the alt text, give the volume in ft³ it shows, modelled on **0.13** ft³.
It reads **9.50** ft³
